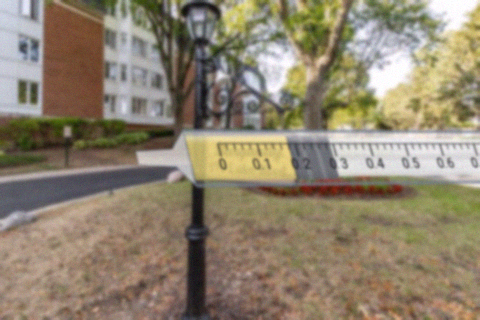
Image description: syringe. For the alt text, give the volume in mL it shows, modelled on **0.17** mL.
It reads **0.18** mL
